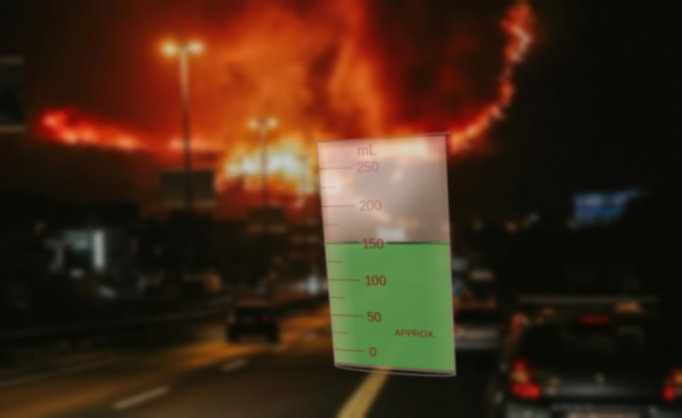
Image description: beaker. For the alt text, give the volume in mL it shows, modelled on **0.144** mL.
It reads **150** mL
